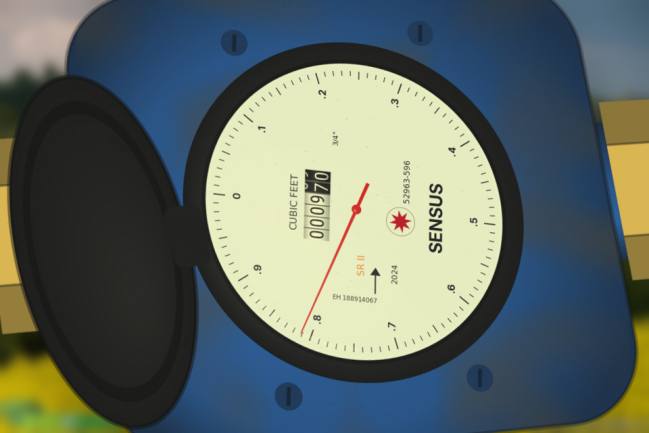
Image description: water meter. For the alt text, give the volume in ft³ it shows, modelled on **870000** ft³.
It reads **969.81** ft³
